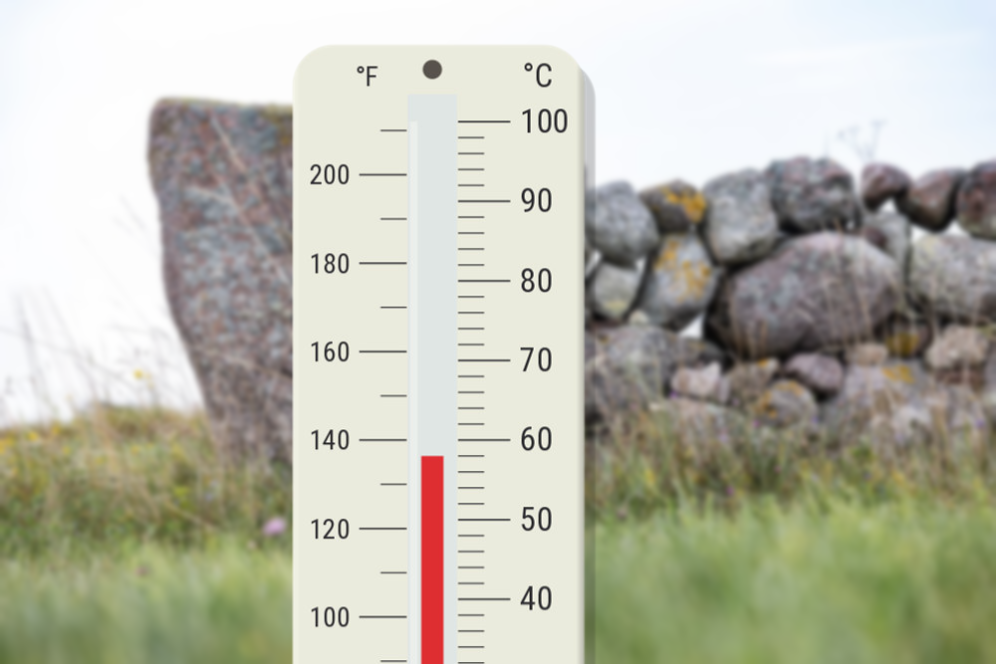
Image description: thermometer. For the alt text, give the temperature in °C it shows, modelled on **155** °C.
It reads **58** °C
